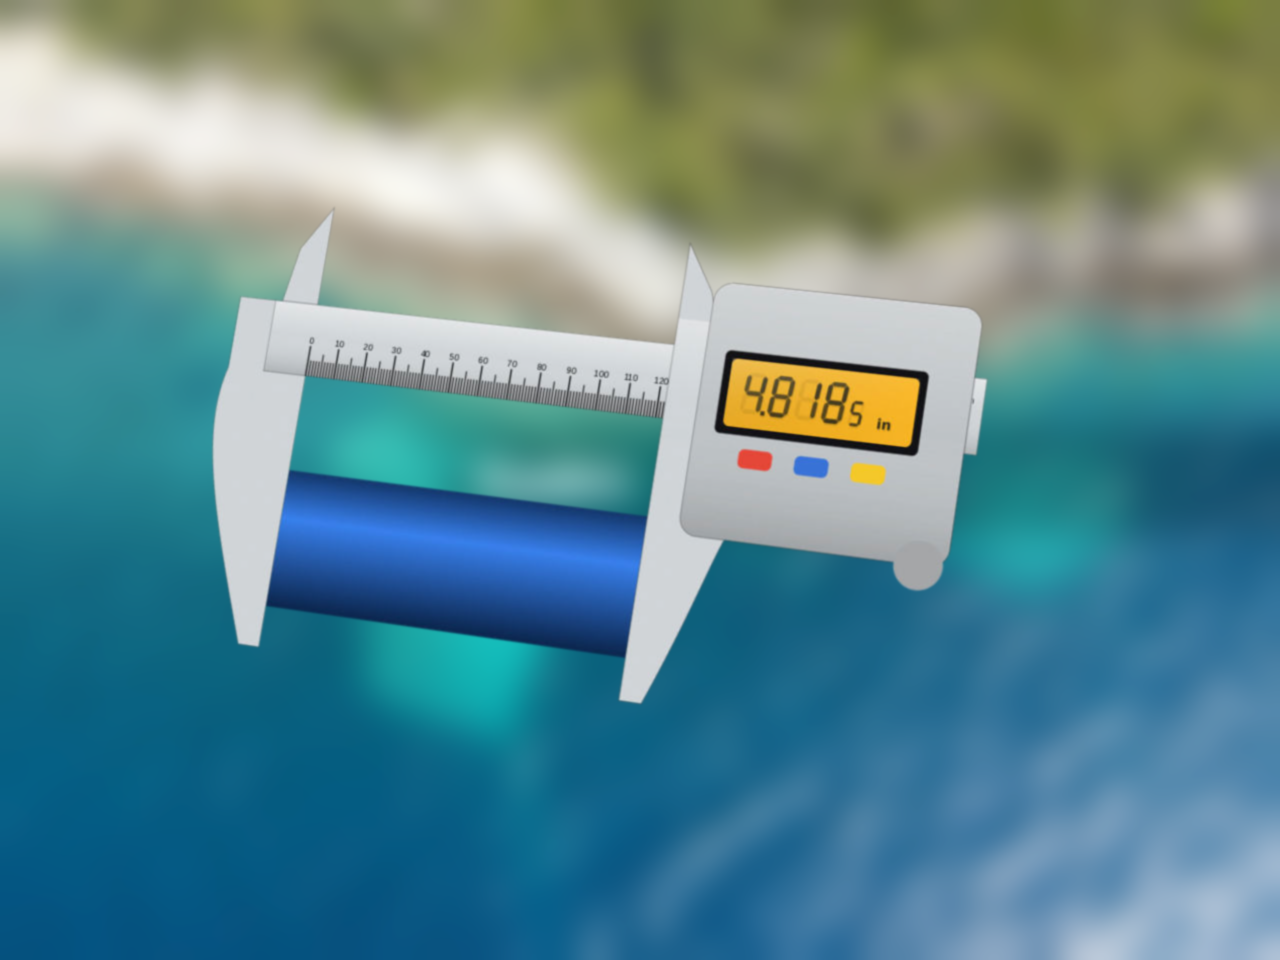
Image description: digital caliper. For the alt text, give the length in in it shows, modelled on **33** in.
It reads **4.8185** in
